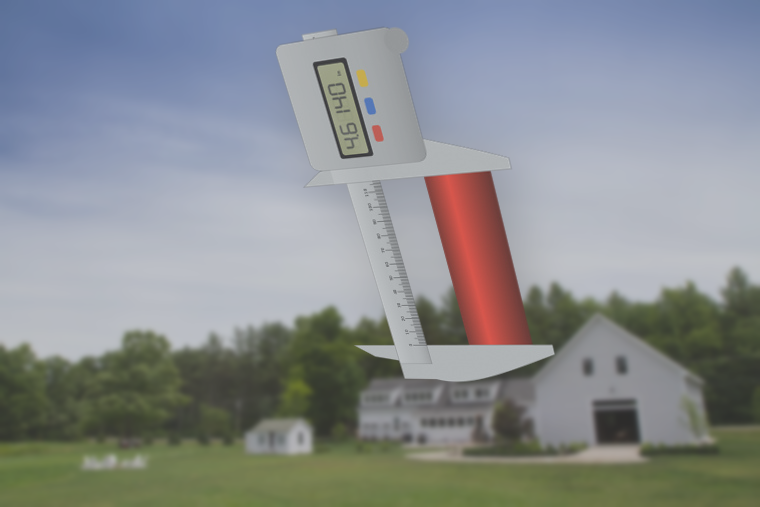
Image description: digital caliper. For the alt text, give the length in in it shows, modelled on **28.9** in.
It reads **4.6140** in
